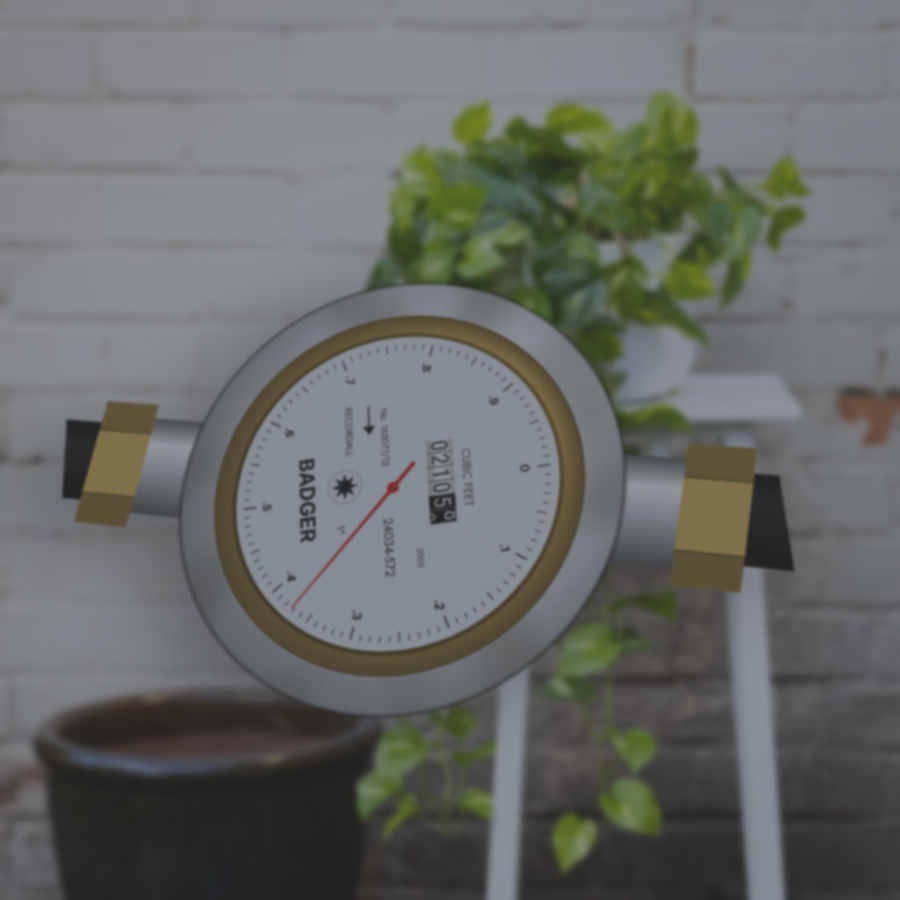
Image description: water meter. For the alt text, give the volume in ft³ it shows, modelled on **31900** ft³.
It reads **21058.37** ft³
